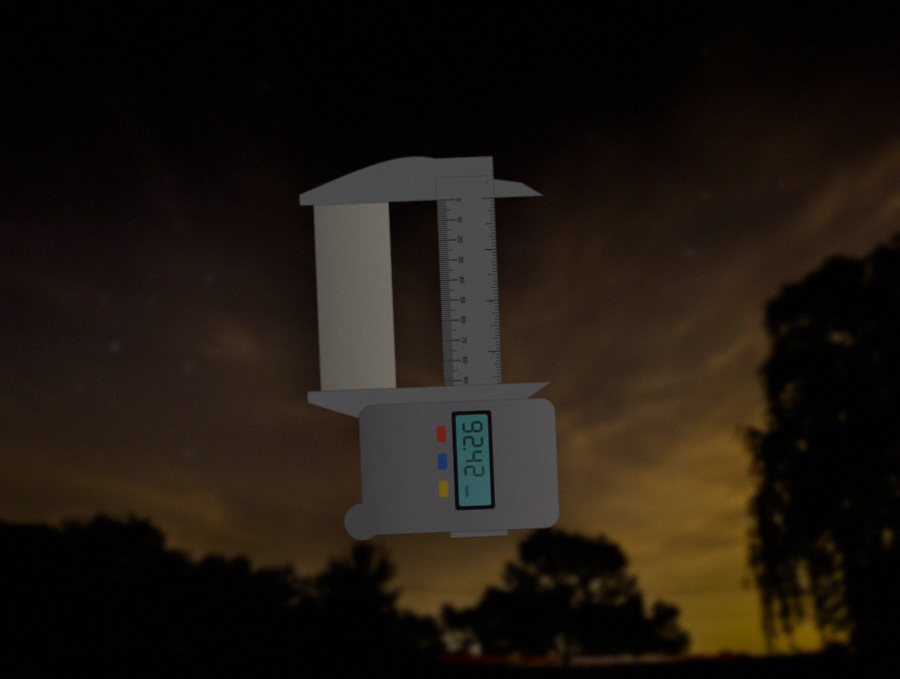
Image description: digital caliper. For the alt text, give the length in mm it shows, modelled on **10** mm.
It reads **92.42** mm
